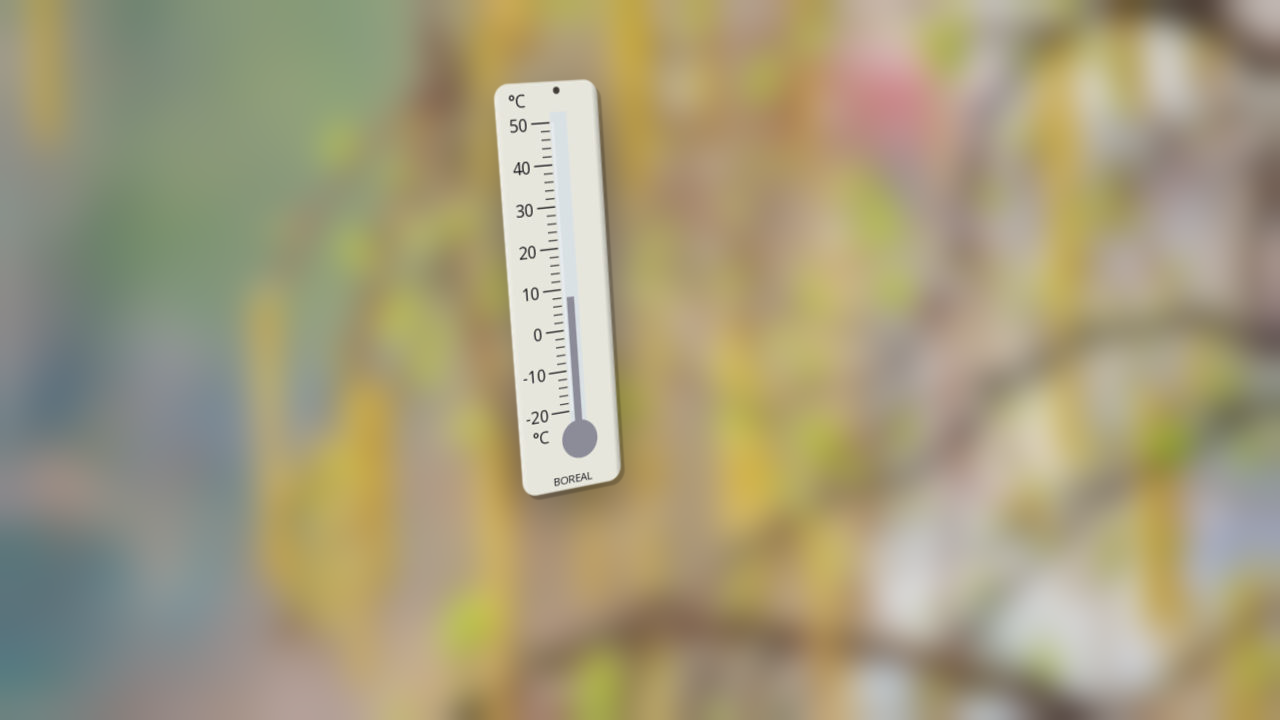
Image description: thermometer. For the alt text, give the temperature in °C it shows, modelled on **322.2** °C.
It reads **8** °C
